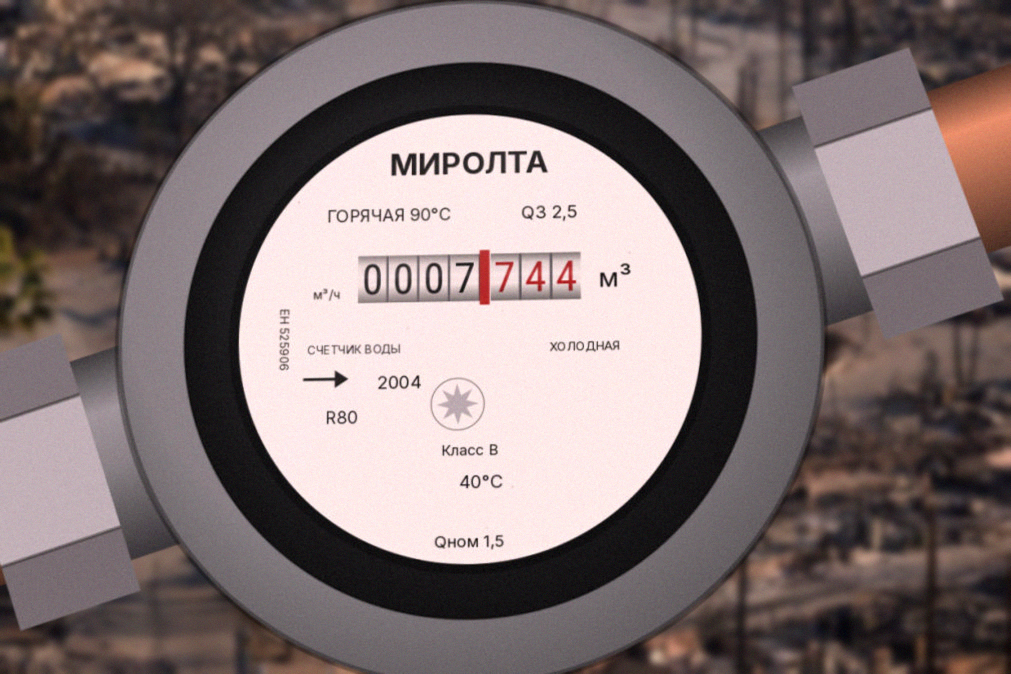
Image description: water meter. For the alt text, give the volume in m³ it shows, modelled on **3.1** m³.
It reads **7.744** m³
